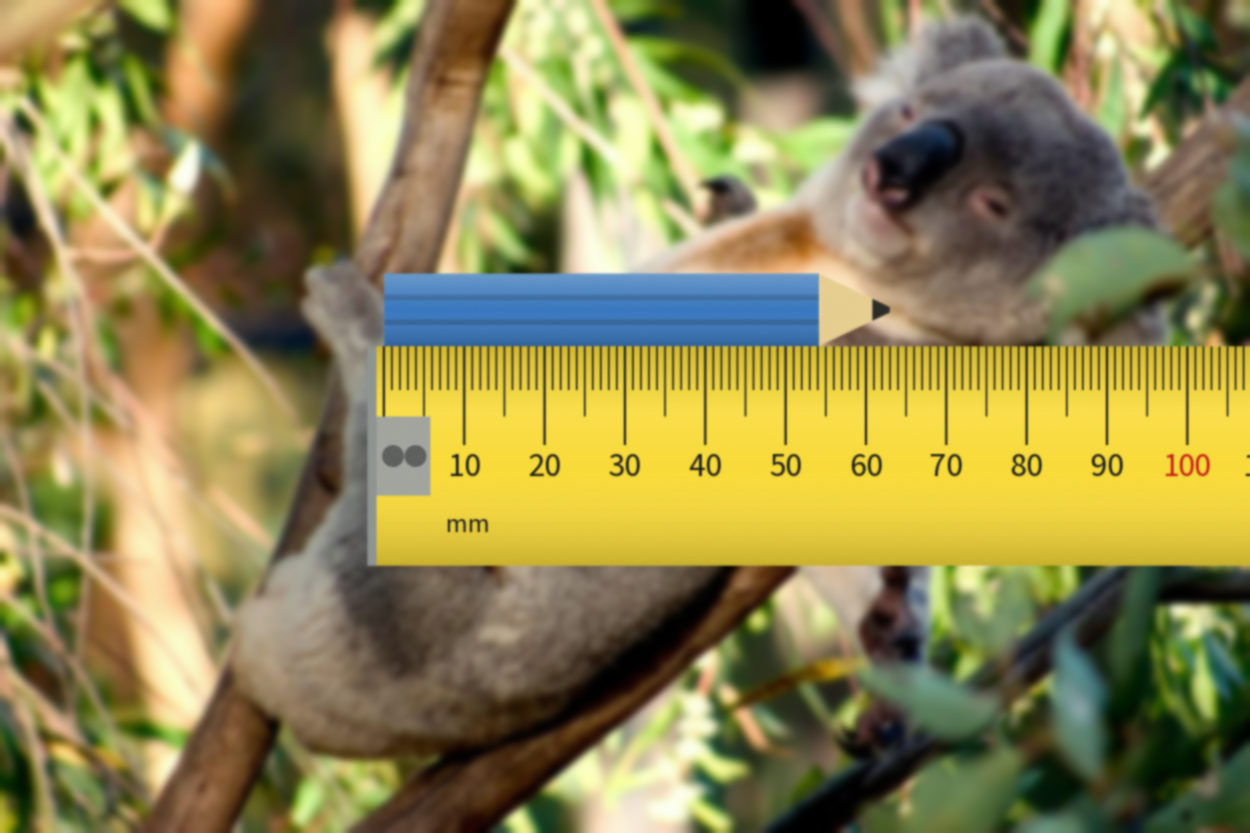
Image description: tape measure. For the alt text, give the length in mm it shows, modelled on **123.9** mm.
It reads **63** mm
